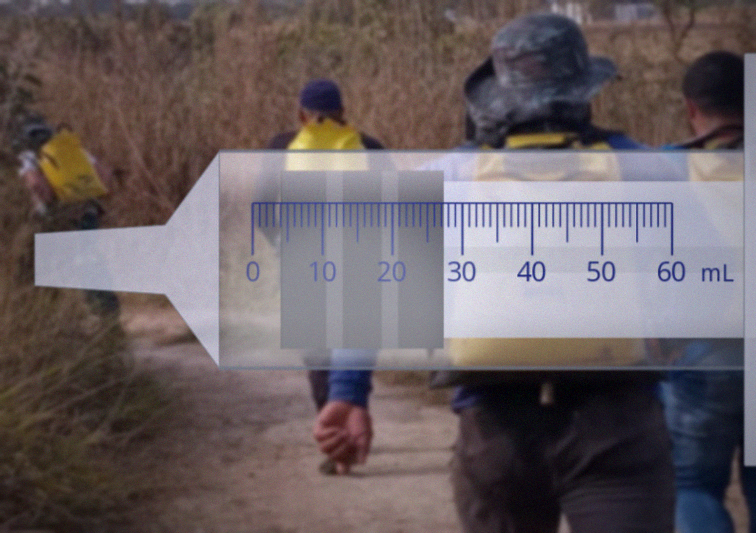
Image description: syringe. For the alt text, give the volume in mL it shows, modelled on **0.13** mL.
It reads **4** mL
